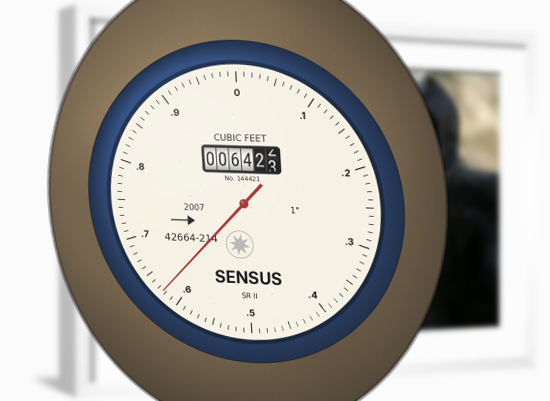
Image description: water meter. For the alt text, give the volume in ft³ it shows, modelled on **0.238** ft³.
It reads **6422.62** ft³
